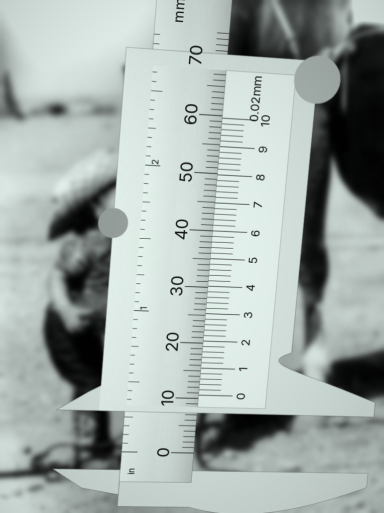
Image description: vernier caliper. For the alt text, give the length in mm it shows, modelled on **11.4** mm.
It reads **10.6** mm
